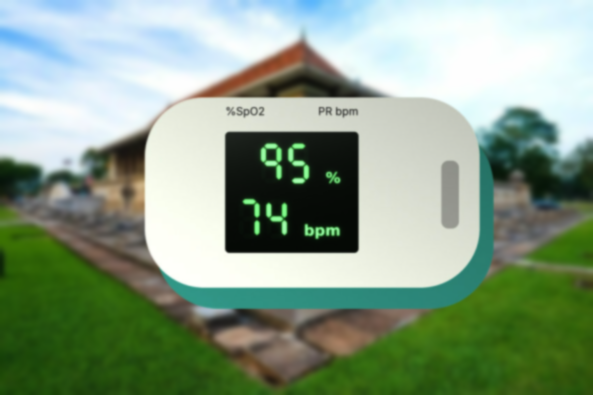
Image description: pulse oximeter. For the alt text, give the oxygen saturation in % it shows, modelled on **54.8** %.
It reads **95** %
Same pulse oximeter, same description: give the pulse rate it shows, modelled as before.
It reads **74** bpm
